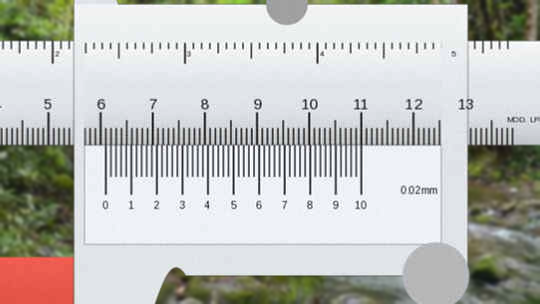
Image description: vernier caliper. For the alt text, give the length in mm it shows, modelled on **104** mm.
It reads **61.0** mm
